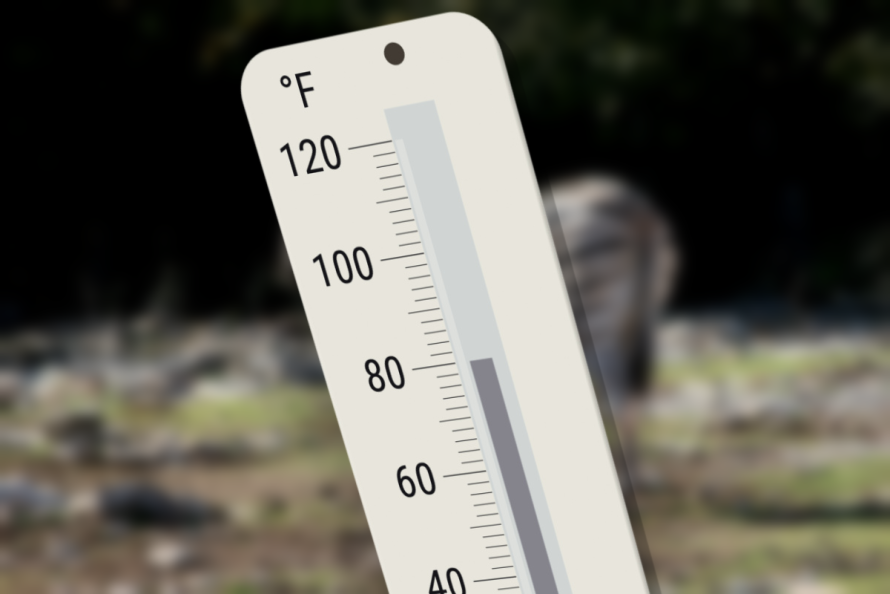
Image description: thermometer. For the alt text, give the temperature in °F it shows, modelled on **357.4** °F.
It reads **80** °F
